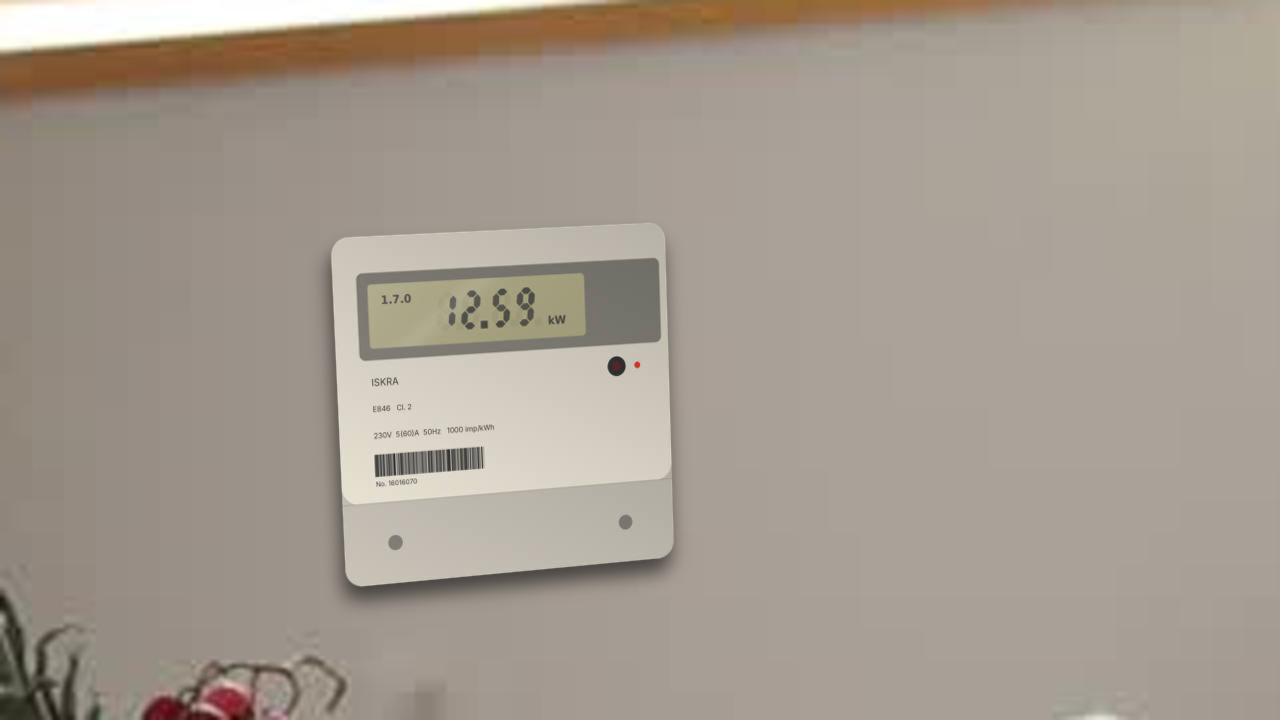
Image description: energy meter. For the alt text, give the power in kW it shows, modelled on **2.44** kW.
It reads **12.59** kW
